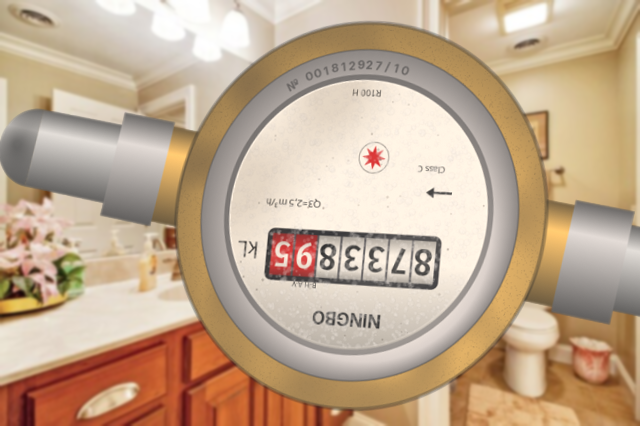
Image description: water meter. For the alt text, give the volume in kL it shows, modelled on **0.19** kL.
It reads **87338.95** kL
